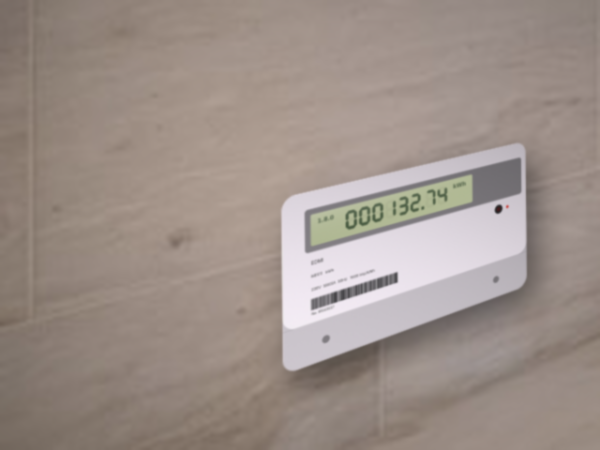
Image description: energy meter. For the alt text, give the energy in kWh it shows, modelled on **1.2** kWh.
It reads **132.74** kWh
